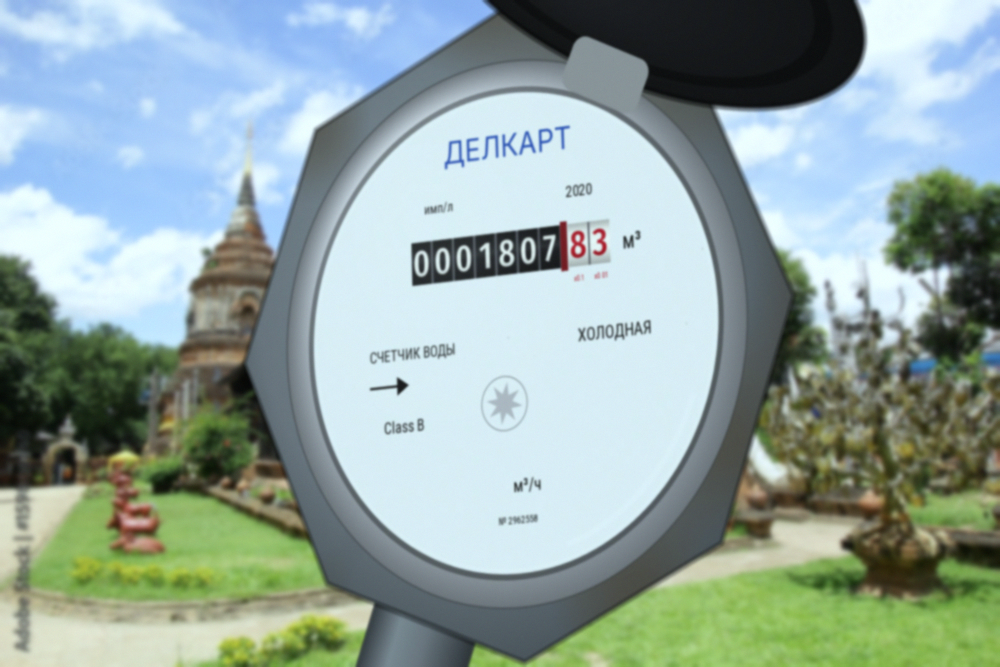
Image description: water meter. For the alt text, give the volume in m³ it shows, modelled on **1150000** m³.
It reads **1807.83** m³
